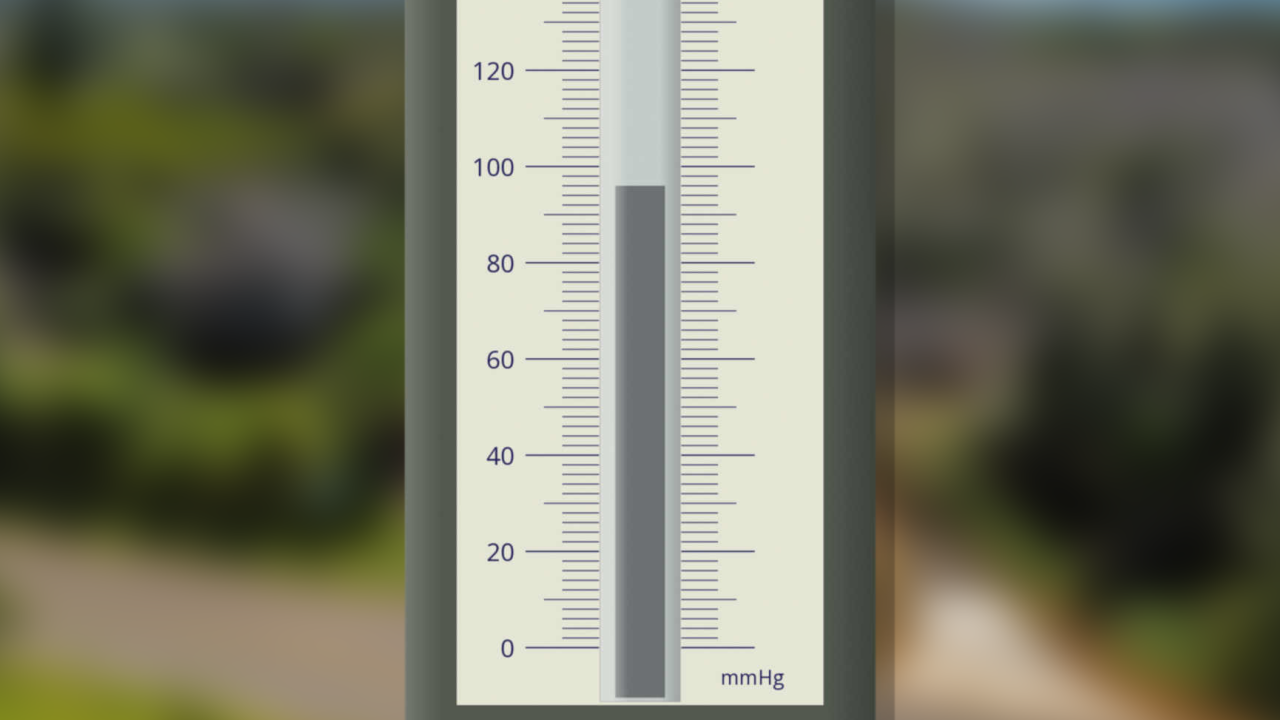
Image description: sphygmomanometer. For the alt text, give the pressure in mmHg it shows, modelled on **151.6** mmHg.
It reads **96** mmHg
